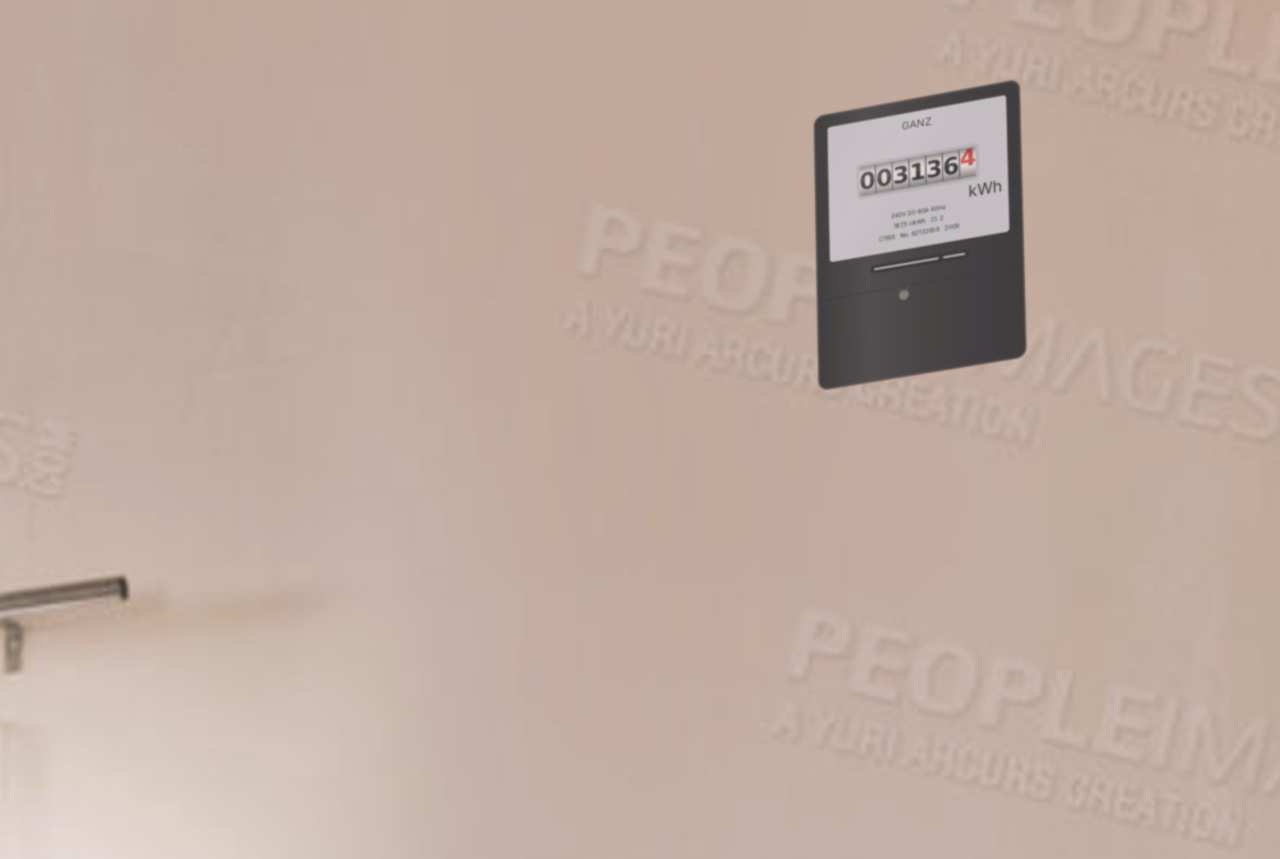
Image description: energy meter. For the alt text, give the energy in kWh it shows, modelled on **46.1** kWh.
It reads **3136.4** kWh
